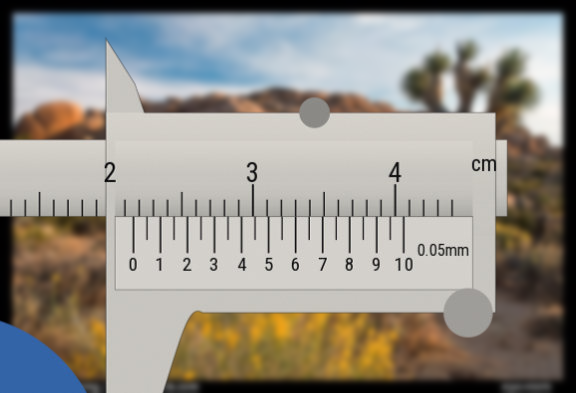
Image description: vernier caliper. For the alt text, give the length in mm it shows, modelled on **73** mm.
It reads **21.6** mm
